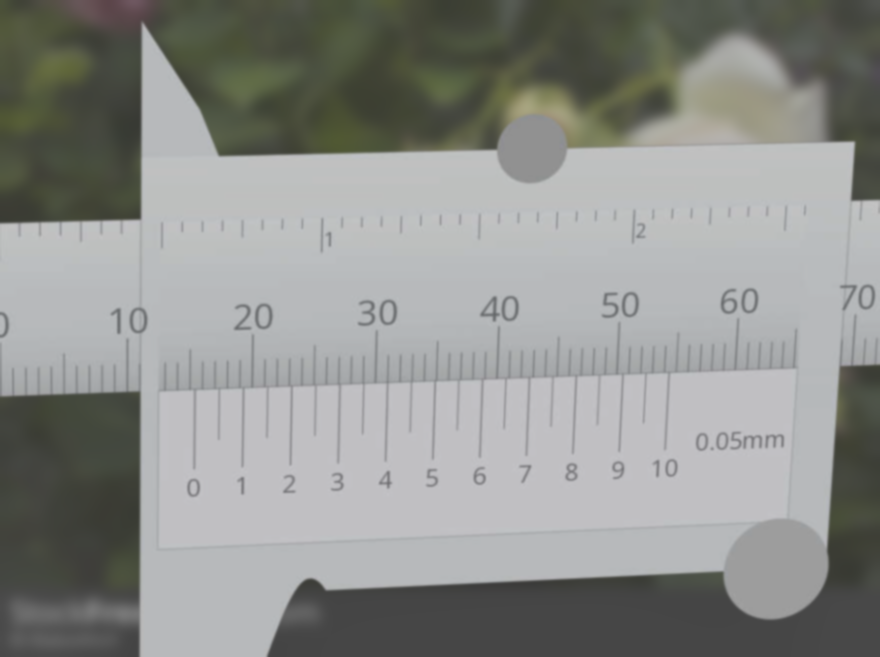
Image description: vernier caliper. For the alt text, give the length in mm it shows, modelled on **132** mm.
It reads **15.4** mm
